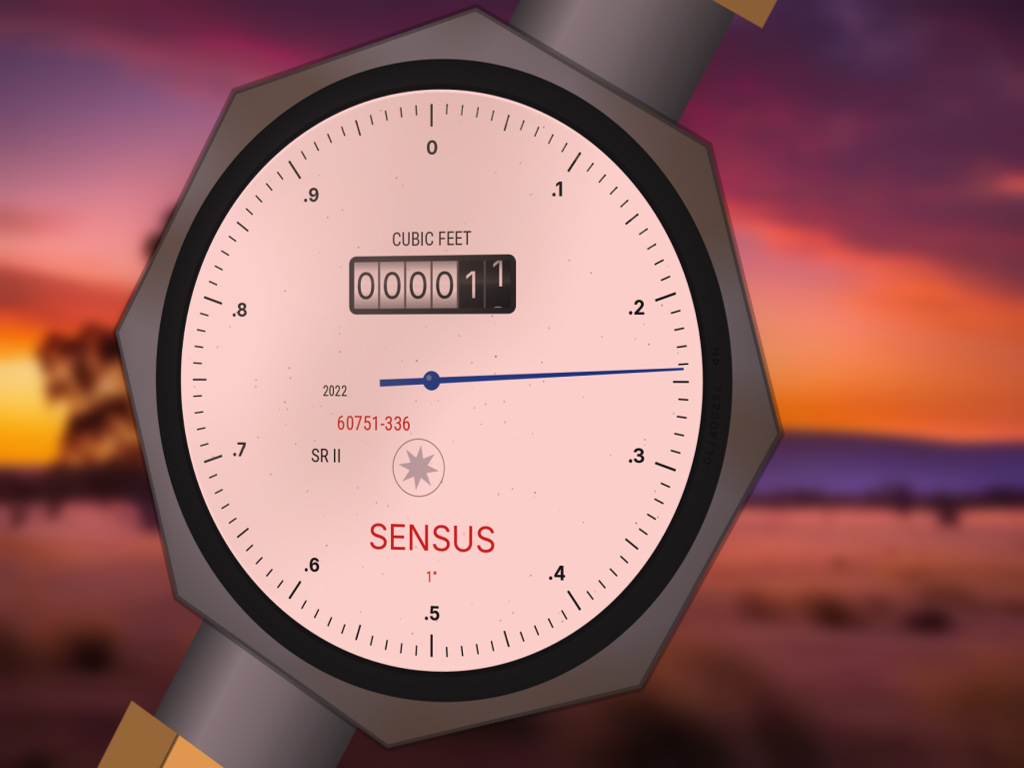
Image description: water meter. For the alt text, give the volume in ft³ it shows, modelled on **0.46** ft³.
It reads **11.24** ft³
